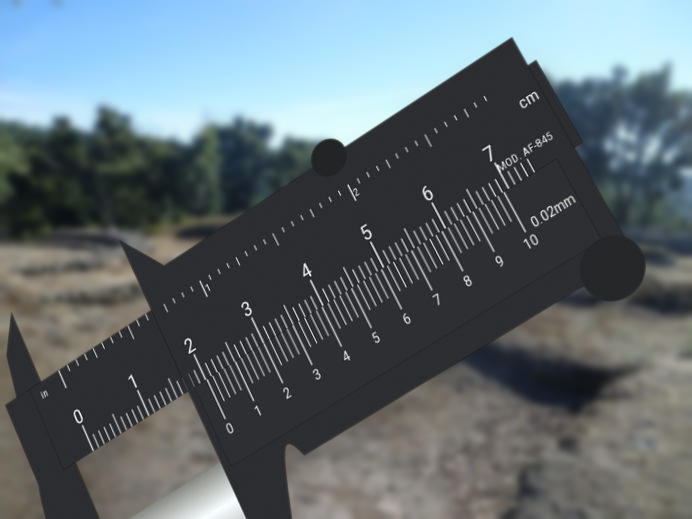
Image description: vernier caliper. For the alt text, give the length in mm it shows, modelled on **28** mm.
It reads **20.2** mm
